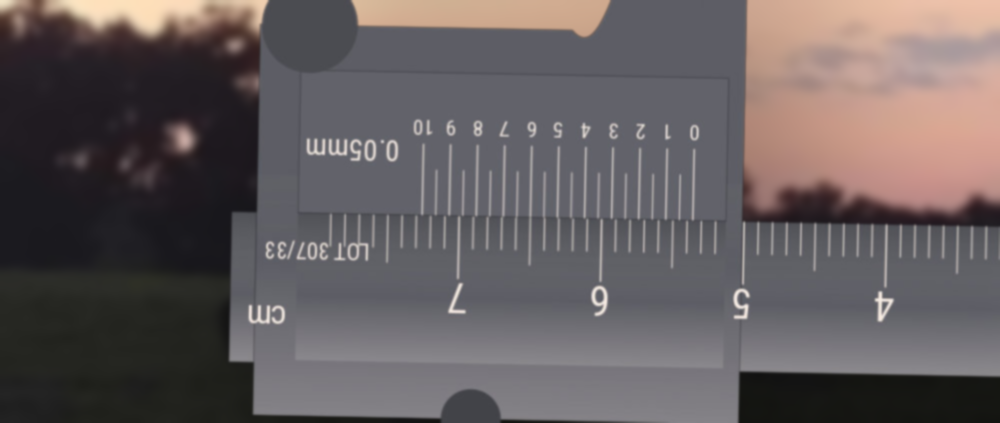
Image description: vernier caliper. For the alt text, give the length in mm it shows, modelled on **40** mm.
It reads **53.6** mm
